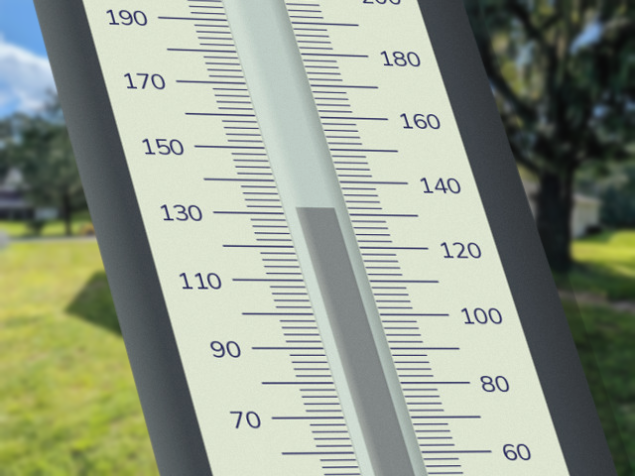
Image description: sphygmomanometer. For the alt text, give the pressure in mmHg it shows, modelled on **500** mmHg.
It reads **132** mmHg
